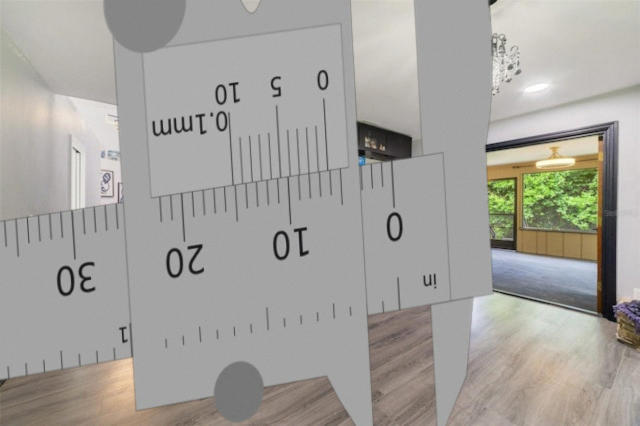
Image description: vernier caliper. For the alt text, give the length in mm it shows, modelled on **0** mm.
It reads **6.2** mm
